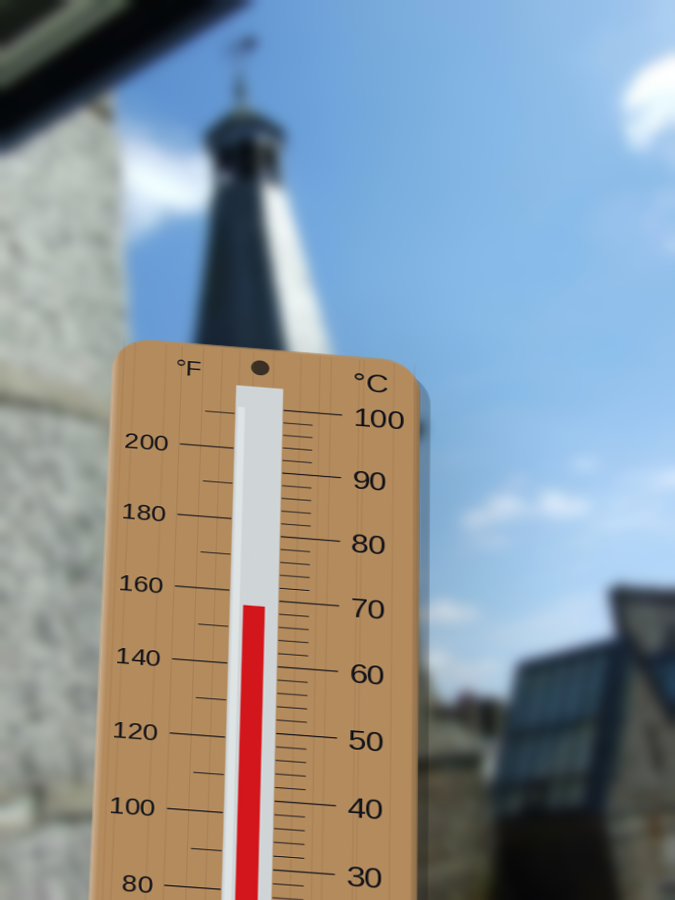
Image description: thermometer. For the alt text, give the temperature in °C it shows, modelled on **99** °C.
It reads **69** °C
